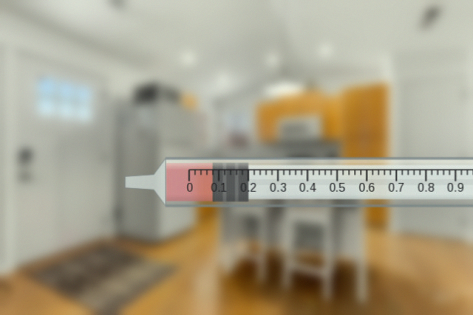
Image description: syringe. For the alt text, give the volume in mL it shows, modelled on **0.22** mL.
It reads **0.08** mL
